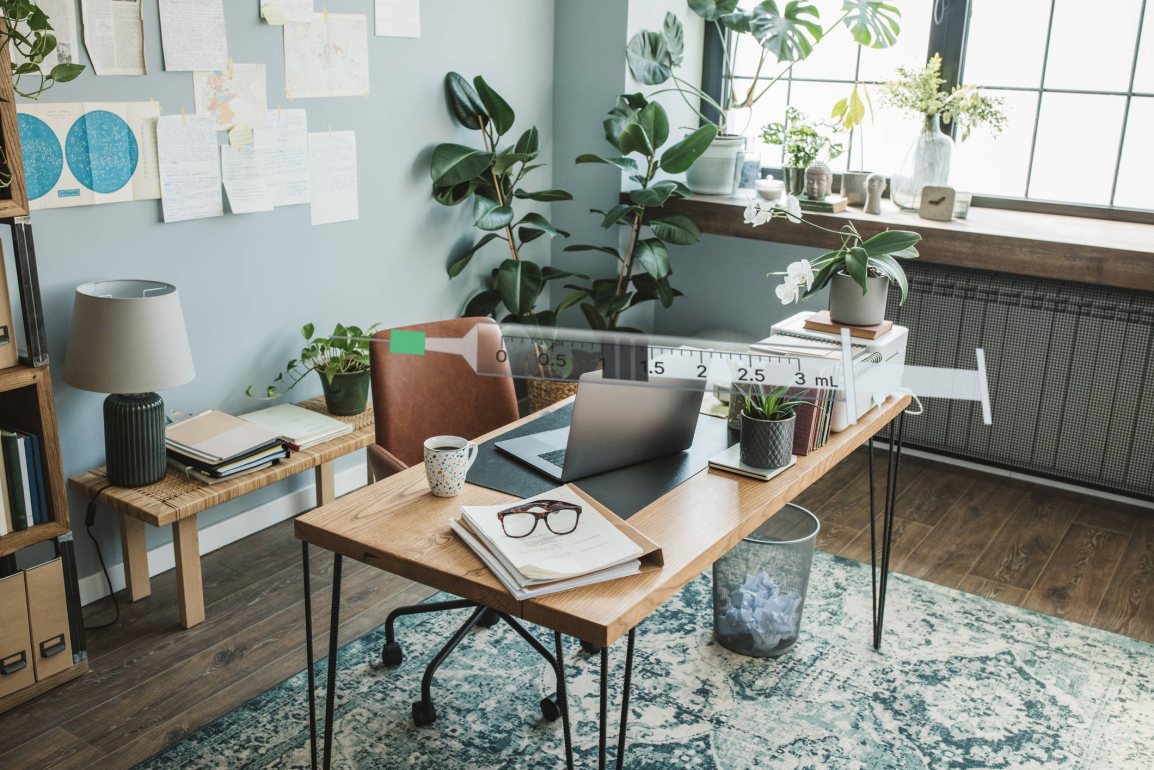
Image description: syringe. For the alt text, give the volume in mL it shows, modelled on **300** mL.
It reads **1** mL
